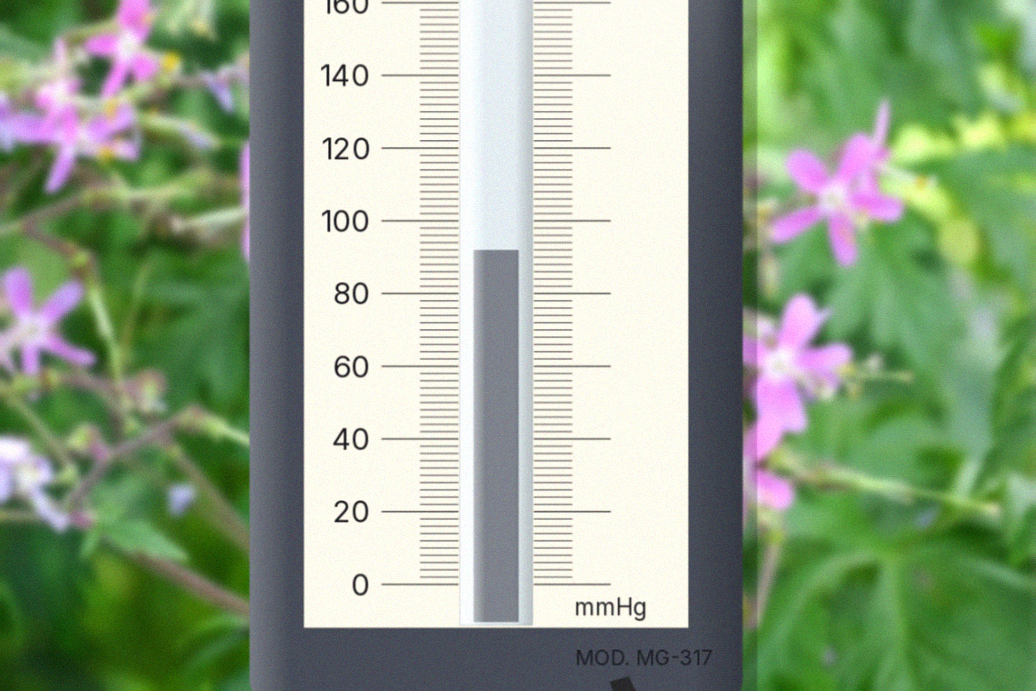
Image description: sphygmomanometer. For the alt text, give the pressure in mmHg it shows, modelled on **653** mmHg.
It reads **92** mmHg
